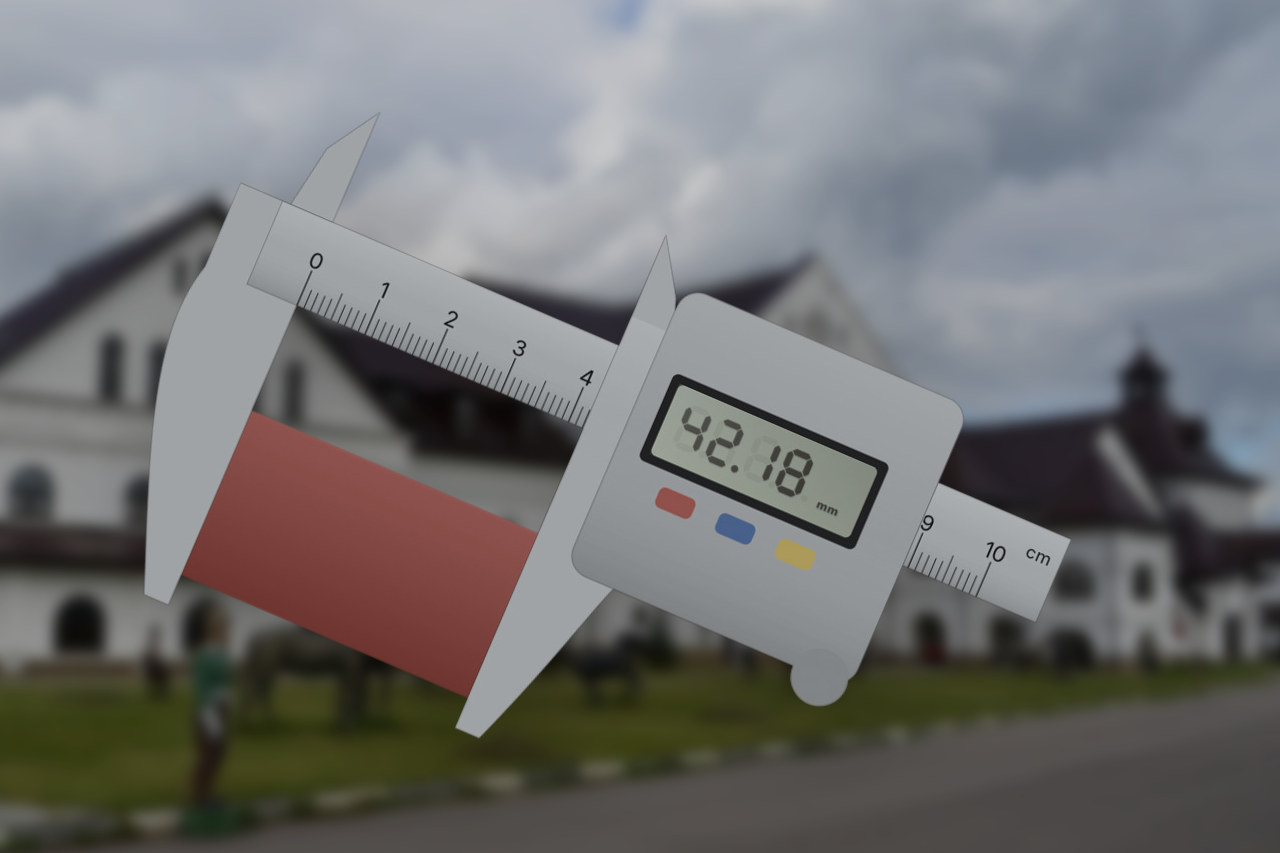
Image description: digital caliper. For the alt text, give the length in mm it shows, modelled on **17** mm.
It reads **42.18** mm
